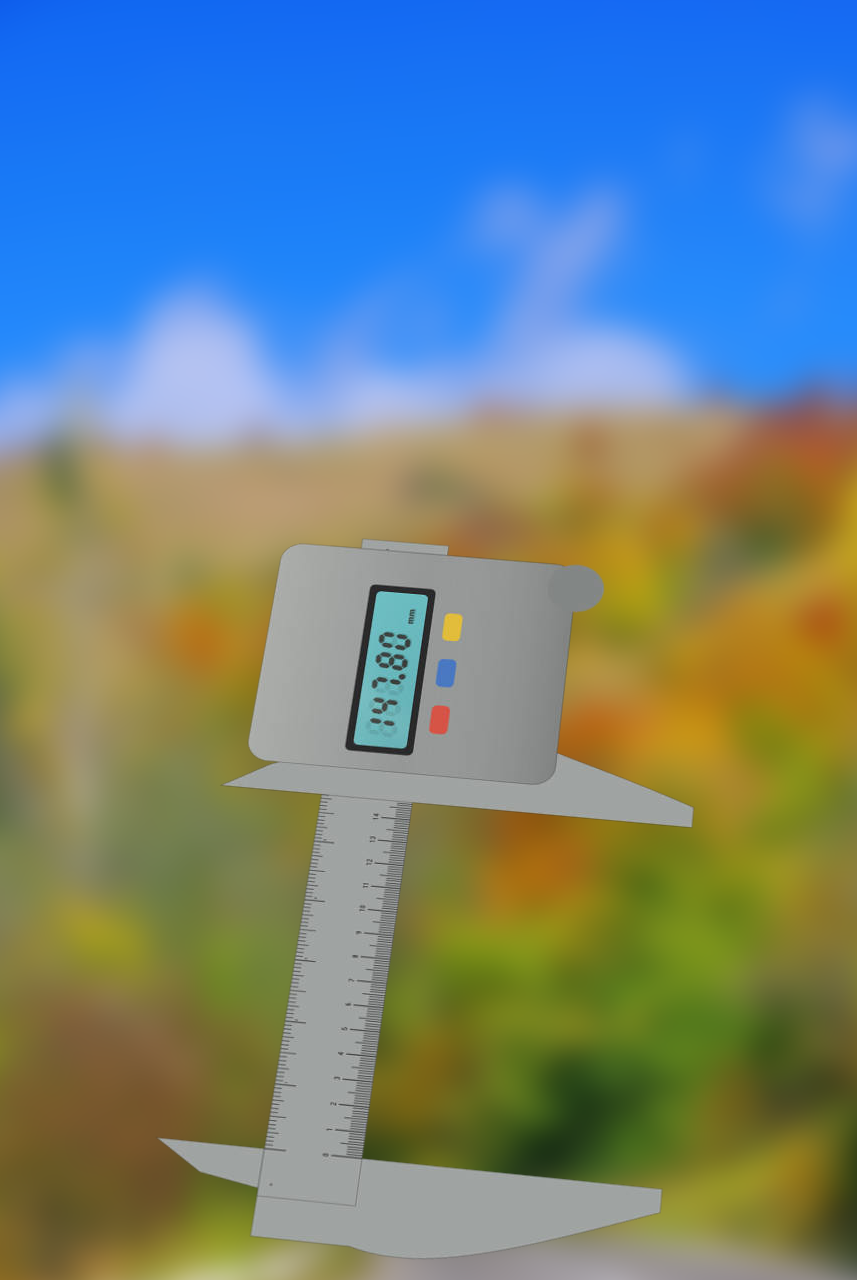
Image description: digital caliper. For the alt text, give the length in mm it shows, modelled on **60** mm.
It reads **147.80** mm
